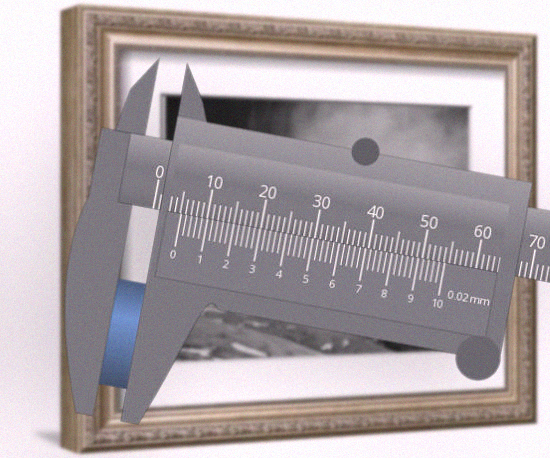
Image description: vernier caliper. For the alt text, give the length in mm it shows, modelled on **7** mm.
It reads **5.2** mm
